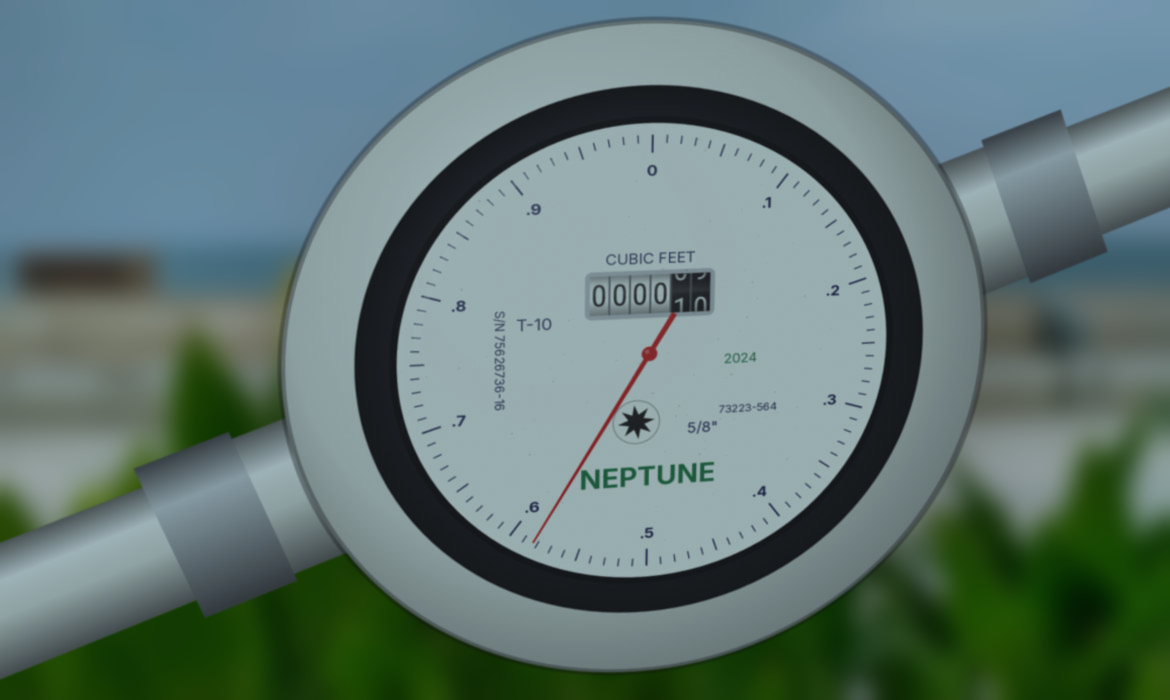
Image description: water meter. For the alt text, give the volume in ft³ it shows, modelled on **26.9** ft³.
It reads **9.58** ft³
